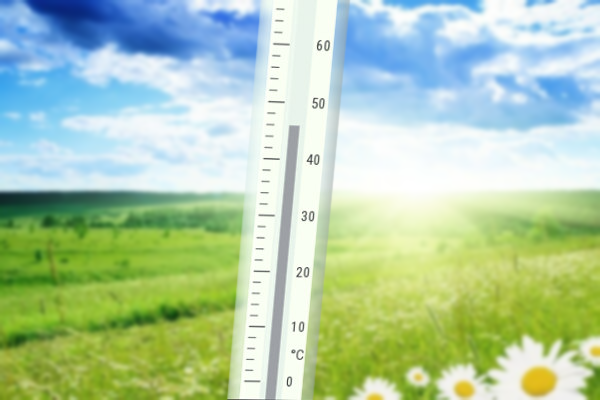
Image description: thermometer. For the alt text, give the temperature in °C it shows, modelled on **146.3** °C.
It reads **46** °C
